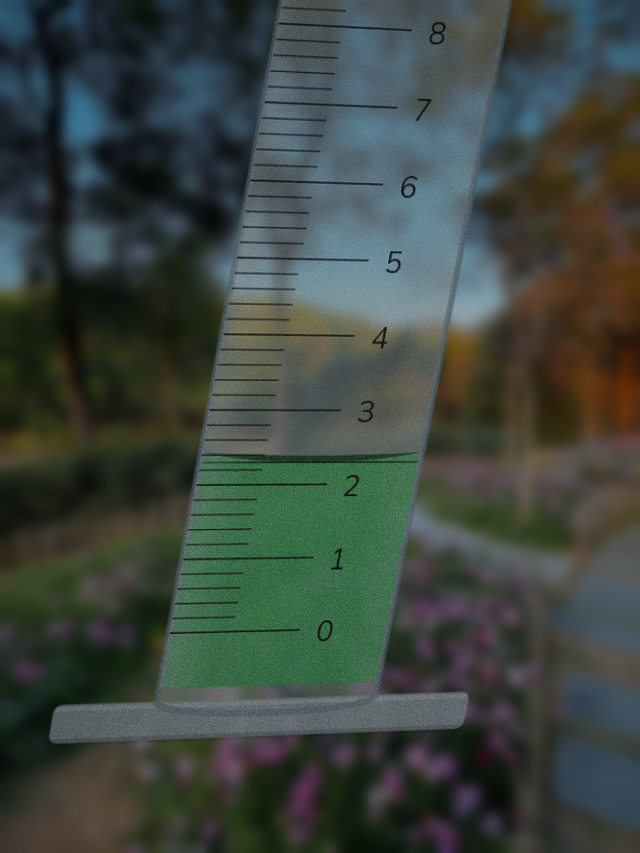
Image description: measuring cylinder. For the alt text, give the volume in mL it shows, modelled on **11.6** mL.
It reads **2.3** mL
